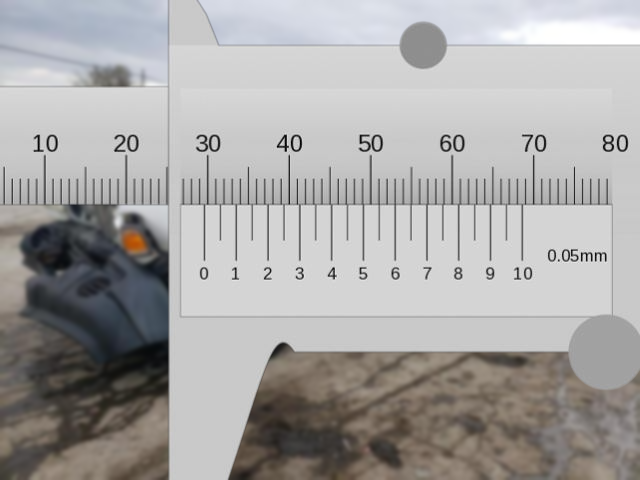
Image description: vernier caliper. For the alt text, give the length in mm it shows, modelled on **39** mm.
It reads **29.6** mm
